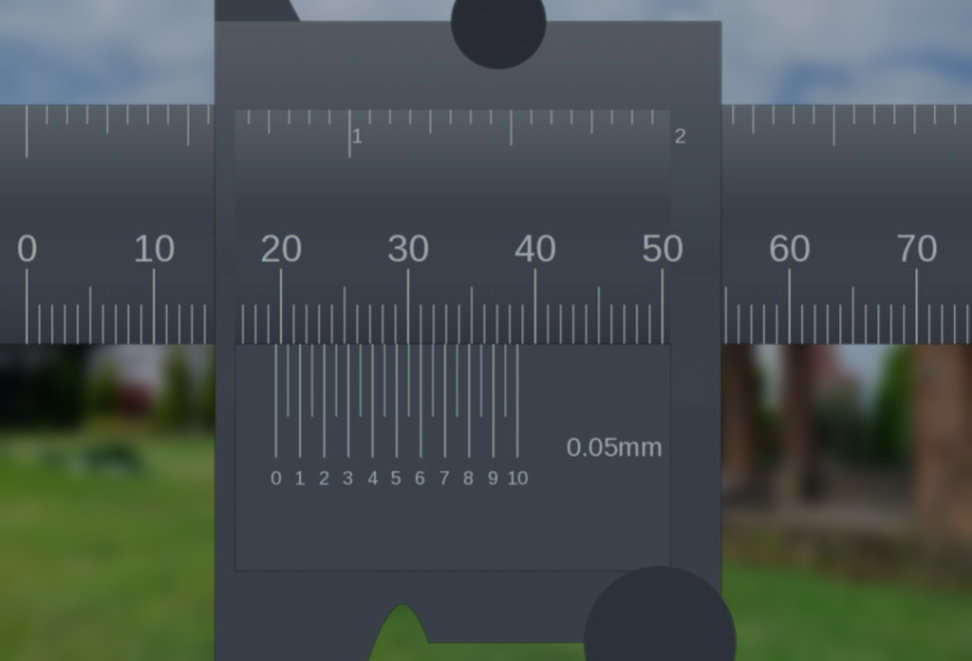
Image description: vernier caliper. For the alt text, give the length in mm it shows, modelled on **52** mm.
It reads **19.6** mm
